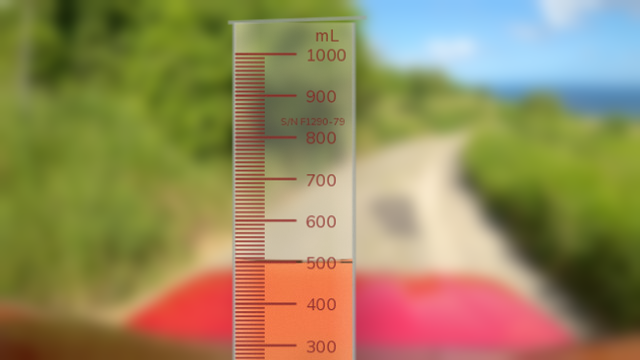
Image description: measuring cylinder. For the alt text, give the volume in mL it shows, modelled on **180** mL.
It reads **500** mL
